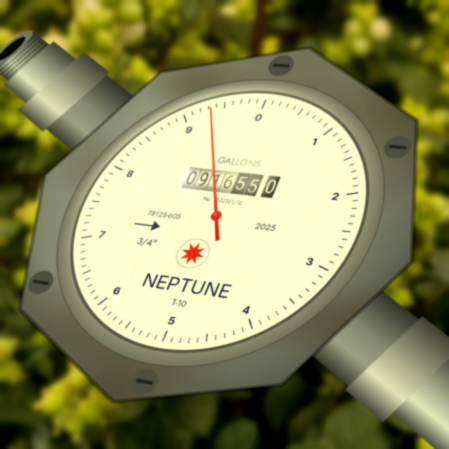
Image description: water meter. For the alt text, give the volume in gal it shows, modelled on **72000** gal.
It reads **916549.3** gal
